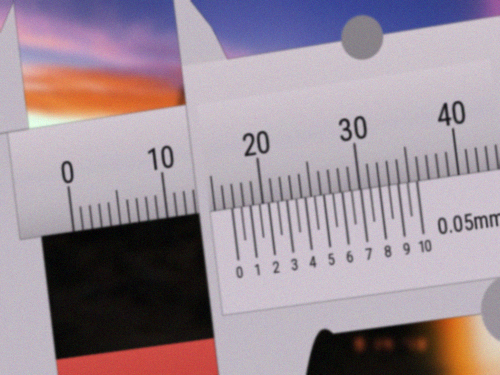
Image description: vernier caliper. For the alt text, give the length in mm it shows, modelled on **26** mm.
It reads **16.8** mm
